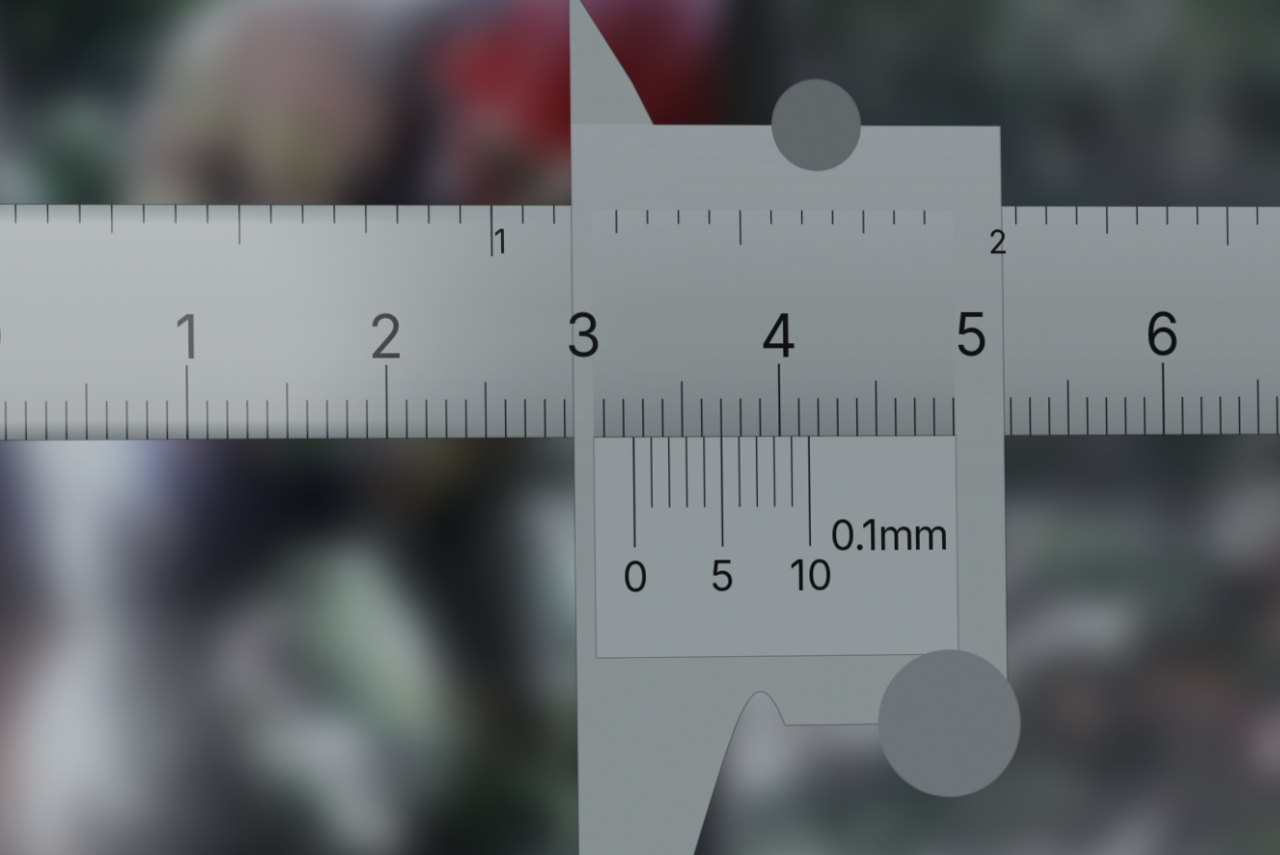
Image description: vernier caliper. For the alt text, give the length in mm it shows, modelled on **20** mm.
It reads **32.5** mm
